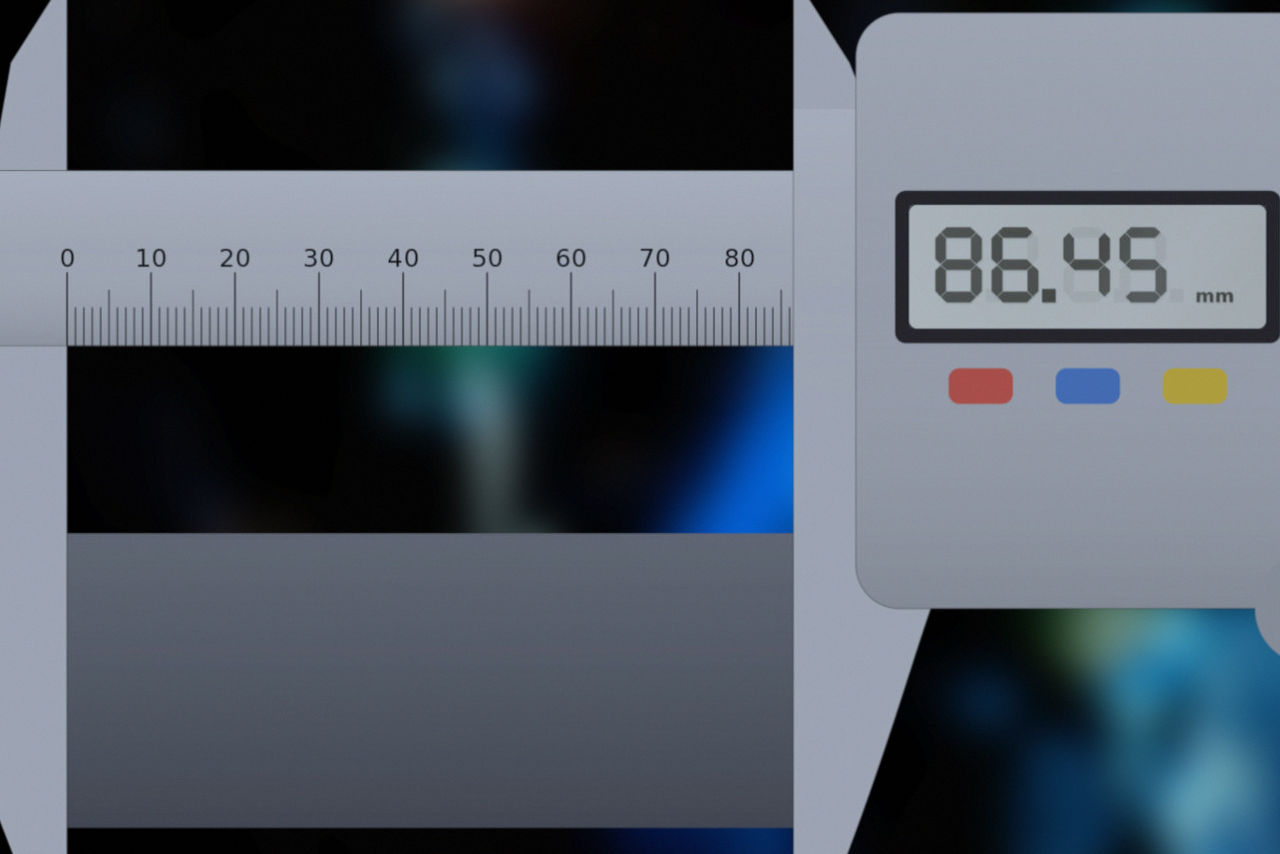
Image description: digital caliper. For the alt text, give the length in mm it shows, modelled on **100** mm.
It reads **86.45** mm
